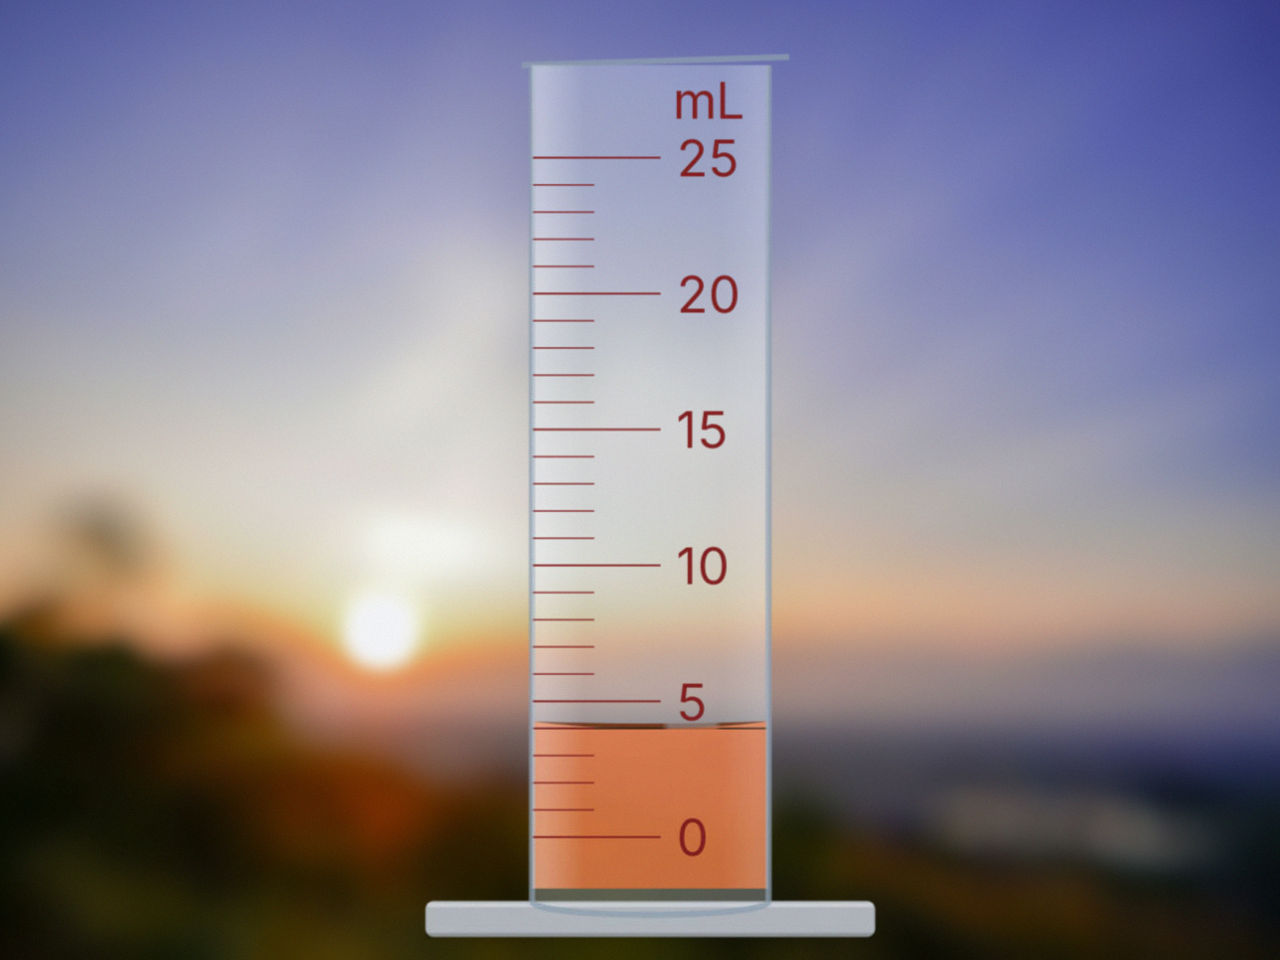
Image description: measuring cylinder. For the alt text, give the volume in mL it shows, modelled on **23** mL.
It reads **4** mL
